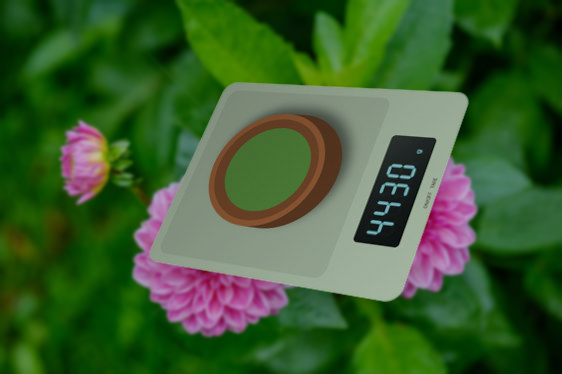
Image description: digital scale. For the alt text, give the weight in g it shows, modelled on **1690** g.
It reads **4430** g
